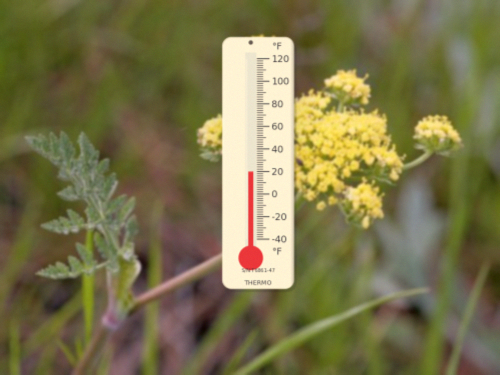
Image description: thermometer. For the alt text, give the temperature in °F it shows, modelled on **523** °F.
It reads **20** °F
